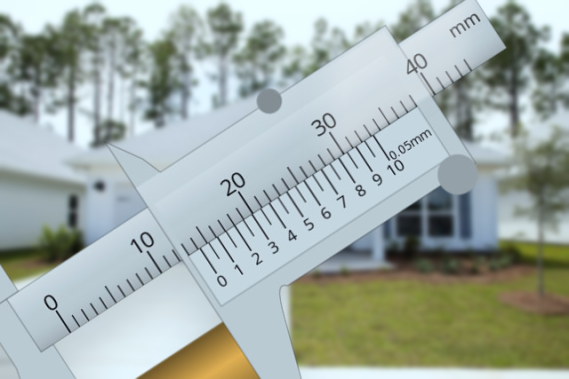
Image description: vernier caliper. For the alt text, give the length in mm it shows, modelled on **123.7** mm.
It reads **14.2** mm
